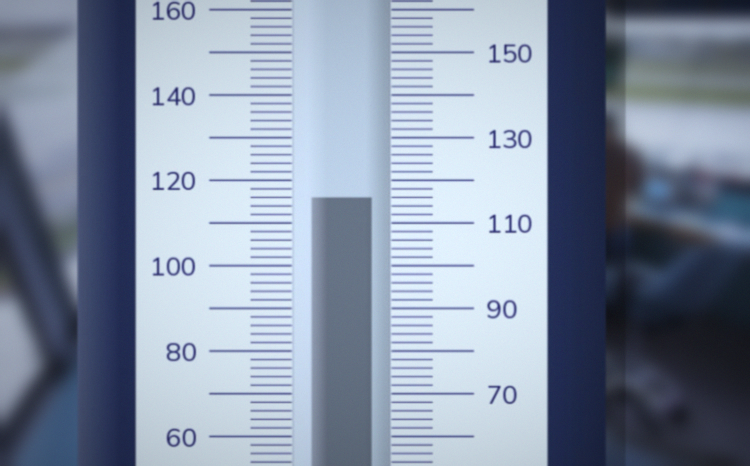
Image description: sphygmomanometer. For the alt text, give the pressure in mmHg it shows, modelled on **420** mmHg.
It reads **116** mmHg
